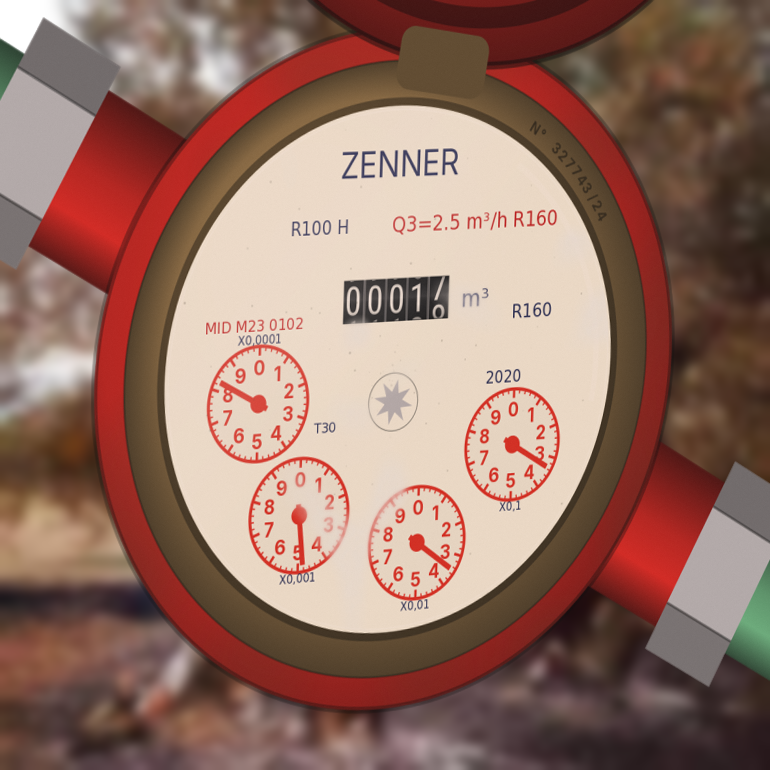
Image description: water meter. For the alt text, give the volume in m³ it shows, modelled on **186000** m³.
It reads **17.3348** m³
